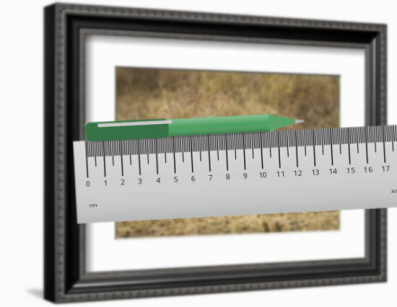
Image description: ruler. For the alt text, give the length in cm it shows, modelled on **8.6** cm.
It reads **12.5** cm
